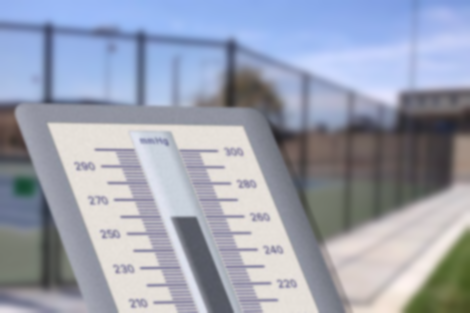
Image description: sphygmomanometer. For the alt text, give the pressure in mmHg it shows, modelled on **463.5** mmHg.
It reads **260** mmHg
